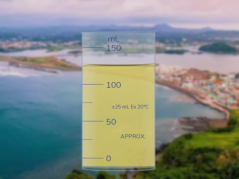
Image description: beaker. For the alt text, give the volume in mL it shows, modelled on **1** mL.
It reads **125** mL
